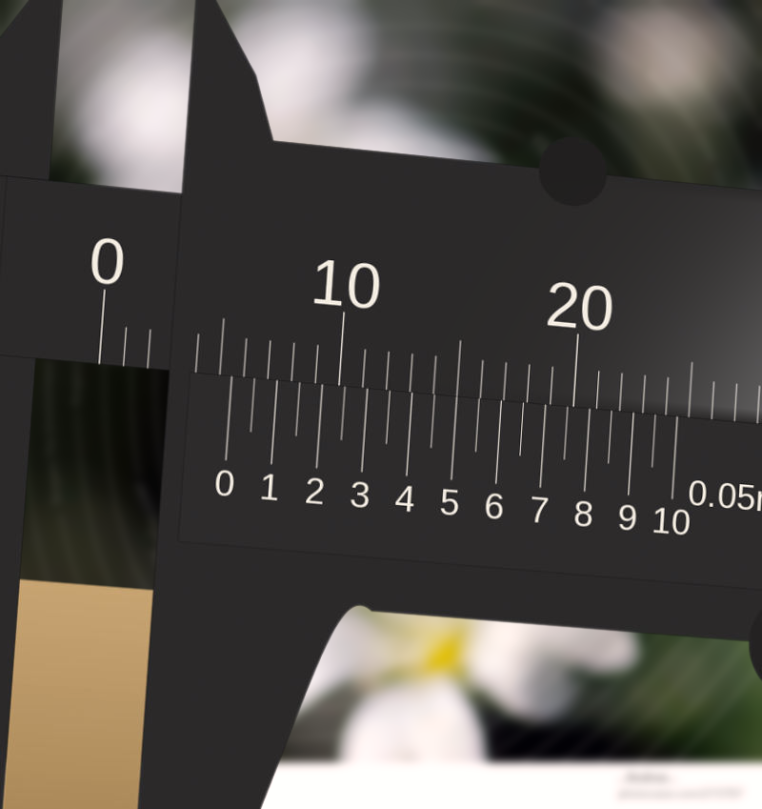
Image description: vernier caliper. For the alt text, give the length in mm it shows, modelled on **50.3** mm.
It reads **5.50** mm
